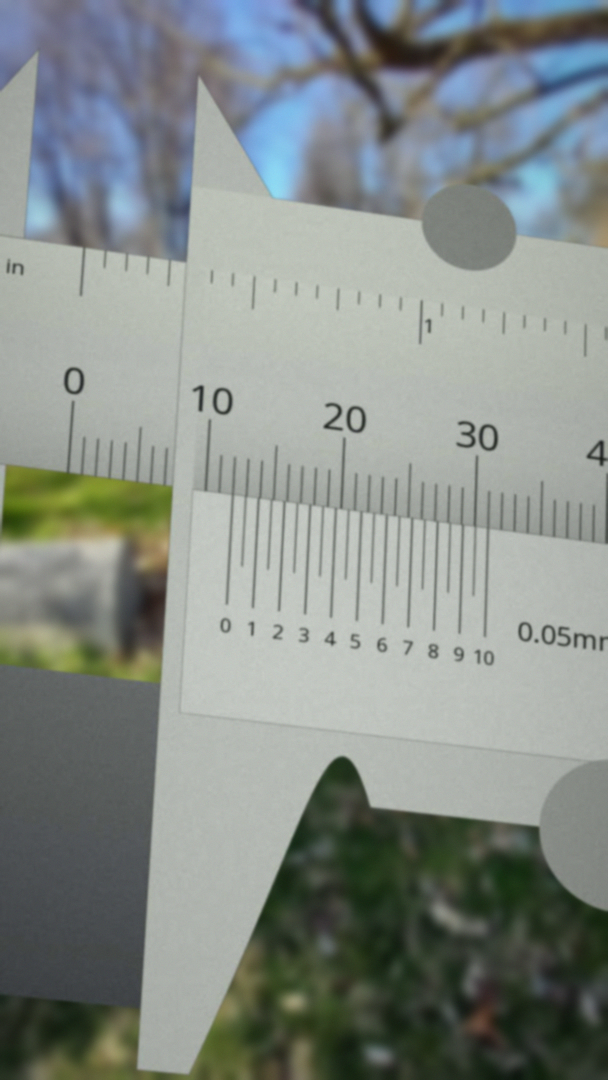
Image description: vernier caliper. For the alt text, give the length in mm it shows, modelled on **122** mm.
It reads **12.0** mm
